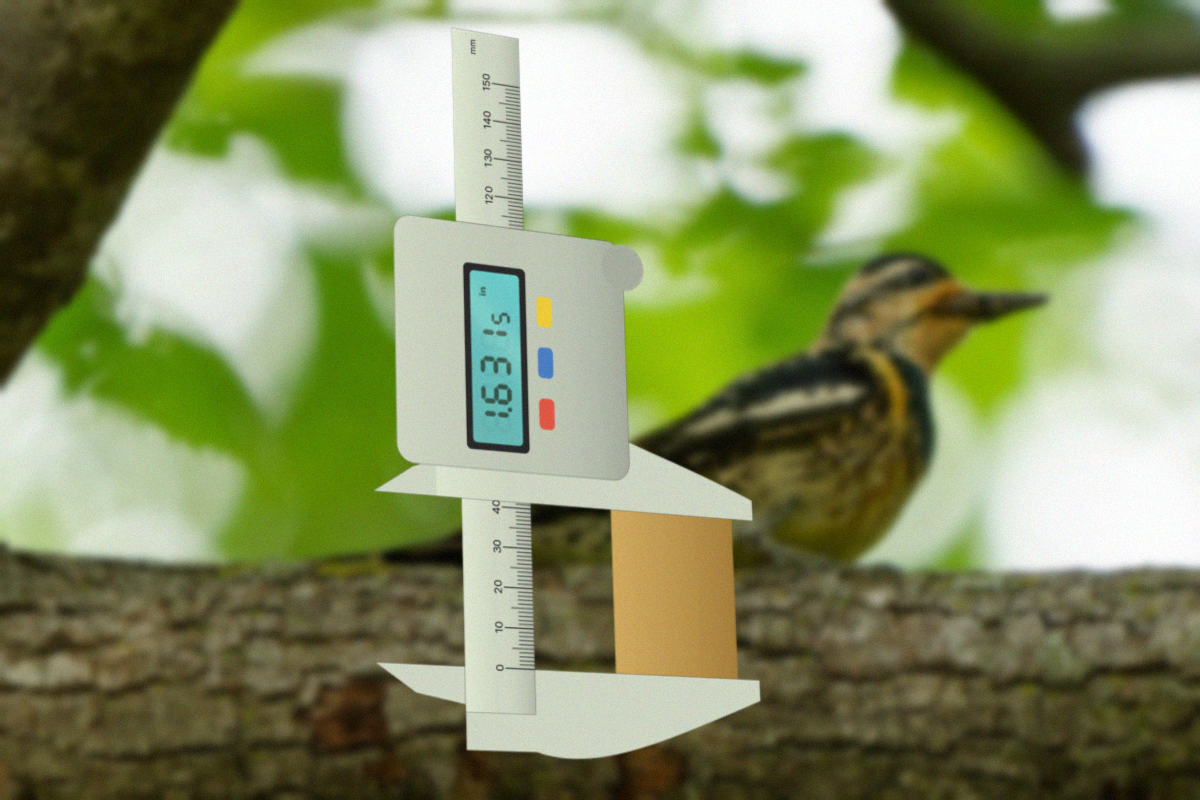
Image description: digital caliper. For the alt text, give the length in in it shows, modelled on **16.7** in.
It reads **1.6315** in
